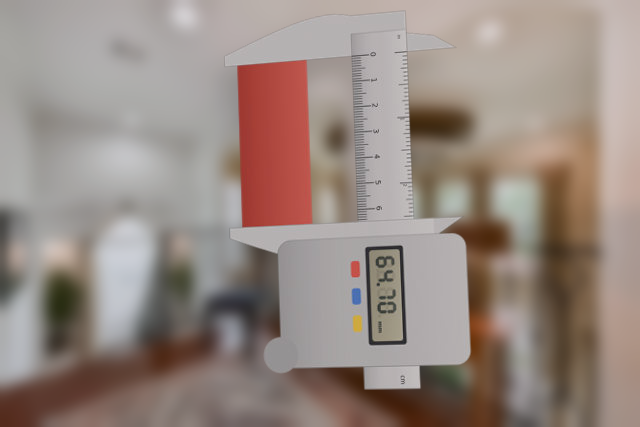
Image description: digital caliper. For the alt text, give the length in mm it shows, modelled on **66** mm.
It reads **64.70** mm
